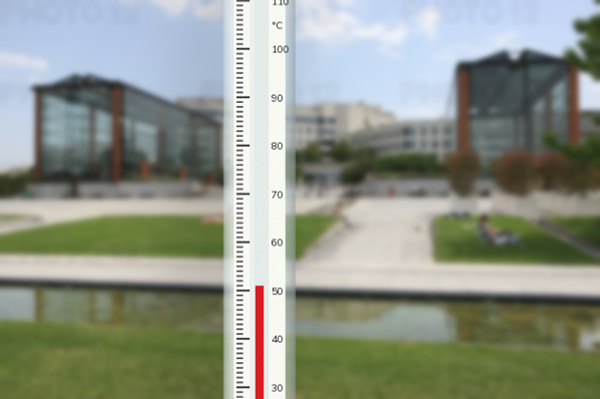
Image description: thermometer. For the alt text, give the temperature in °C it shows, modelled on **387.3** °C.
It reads **51** °C
